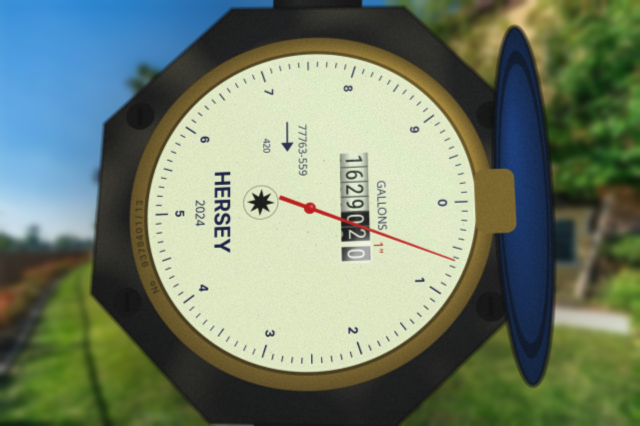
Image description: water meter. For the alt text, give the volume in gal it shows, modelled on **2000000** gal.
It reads **1629020.6** gal
